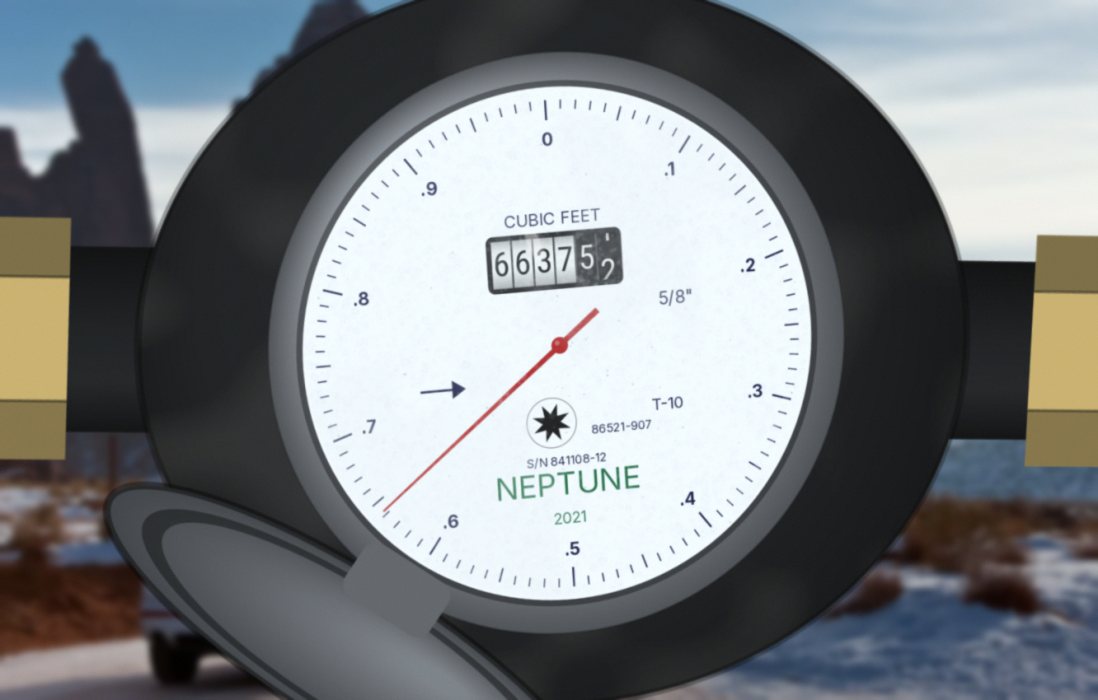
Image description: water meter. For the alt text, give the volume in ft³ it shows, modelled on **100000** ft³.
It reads **663751.64** ft³
